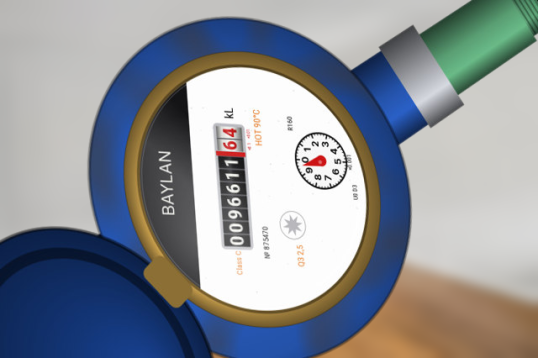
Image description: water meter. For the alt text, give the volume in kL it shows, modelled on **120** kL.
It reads **96611.639** kL
